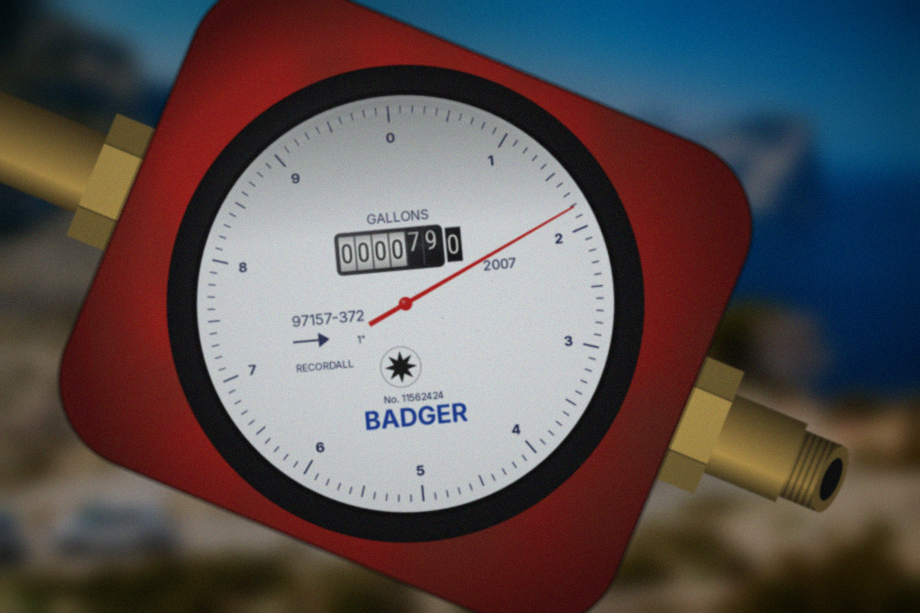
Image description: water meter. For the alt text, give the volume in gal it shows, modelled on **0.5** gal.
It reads **791.8** gal
